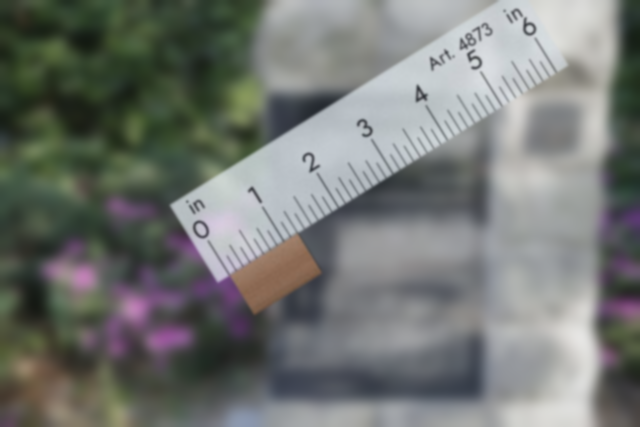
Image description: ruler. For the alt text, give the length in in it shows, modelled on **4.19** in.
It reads **1.25** in
